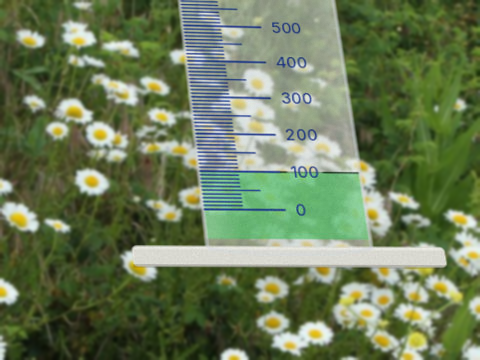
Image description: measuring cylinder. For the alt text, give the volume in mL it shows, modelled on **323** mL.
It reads **100** mL
